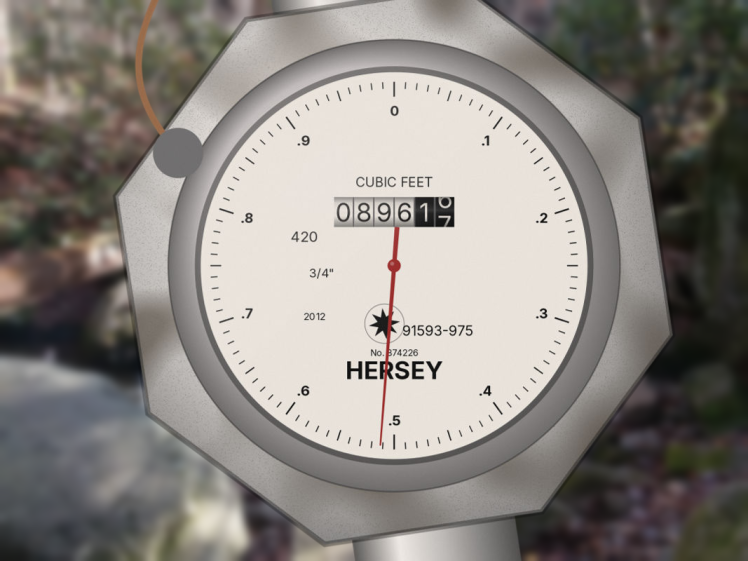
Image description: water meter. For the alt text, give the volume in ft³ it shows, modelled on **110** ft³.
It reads **89616.51** ft³
